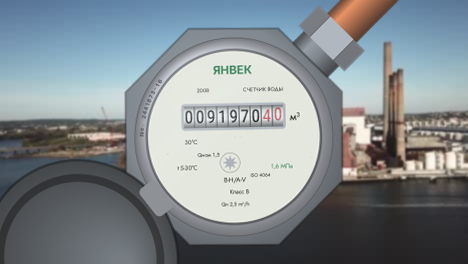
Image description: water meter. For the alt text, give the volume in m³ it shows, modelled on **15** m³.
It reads **91970.40** m³
